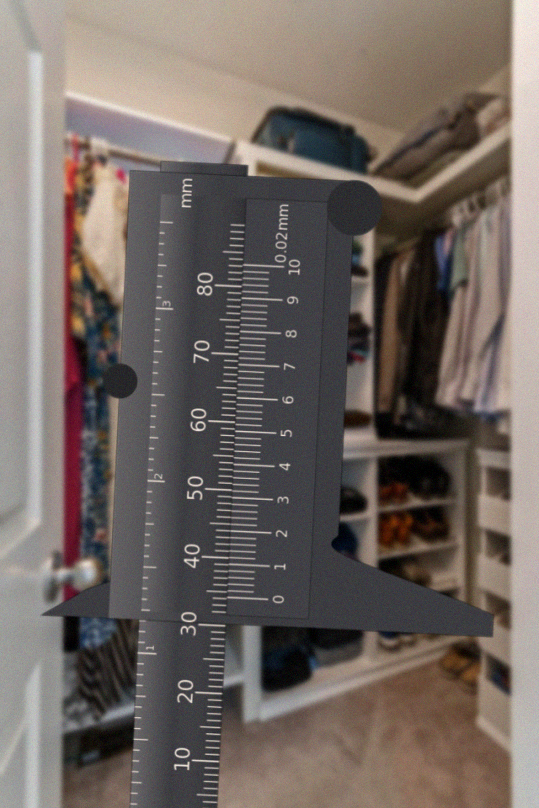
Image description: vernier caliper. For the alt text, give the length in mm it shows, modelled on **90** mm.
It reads **34.2** mm
